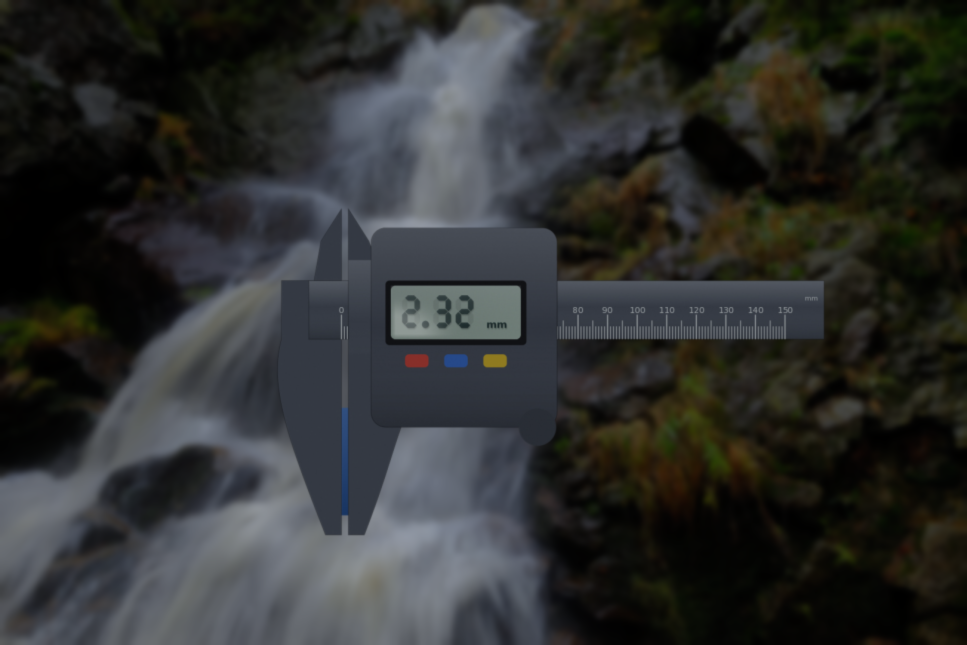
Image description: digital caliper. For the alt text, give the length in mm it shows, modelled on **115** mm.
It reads **2.32** mm
